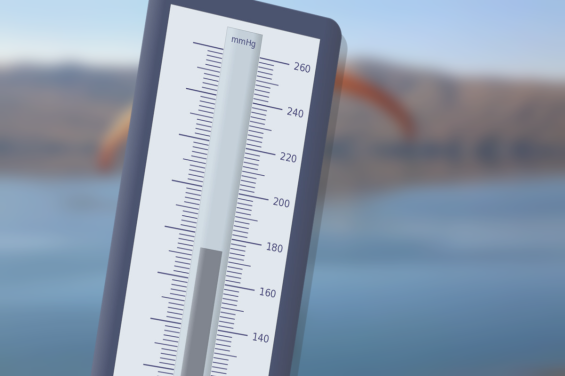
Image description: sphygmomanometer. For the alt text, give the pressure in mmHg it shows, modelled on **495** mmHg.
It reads **174** mmHg
